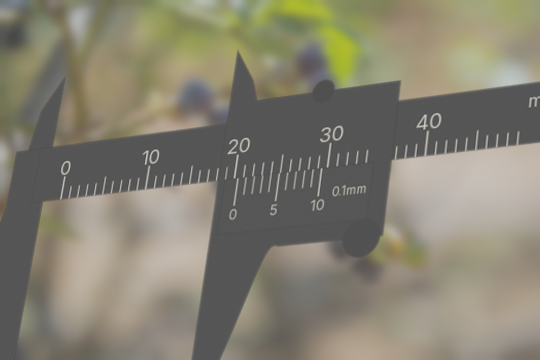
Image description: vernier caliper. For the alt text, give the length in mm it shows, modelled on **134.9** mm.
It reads **20.4** mm
